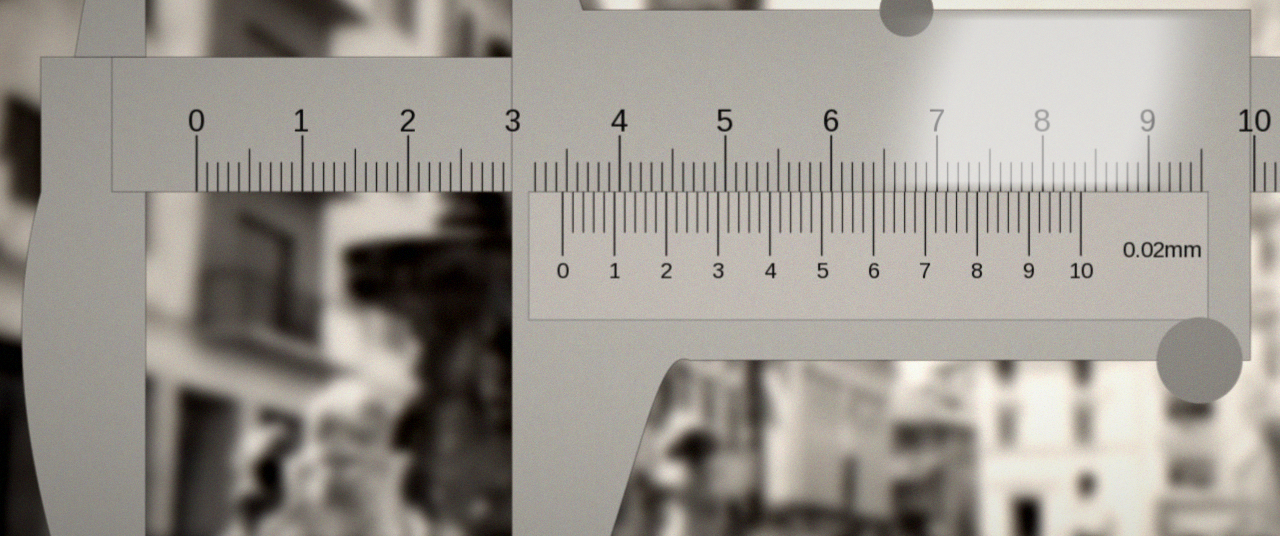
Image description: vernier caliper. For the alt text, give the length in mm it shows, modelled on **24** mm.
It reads **34.6** mm
